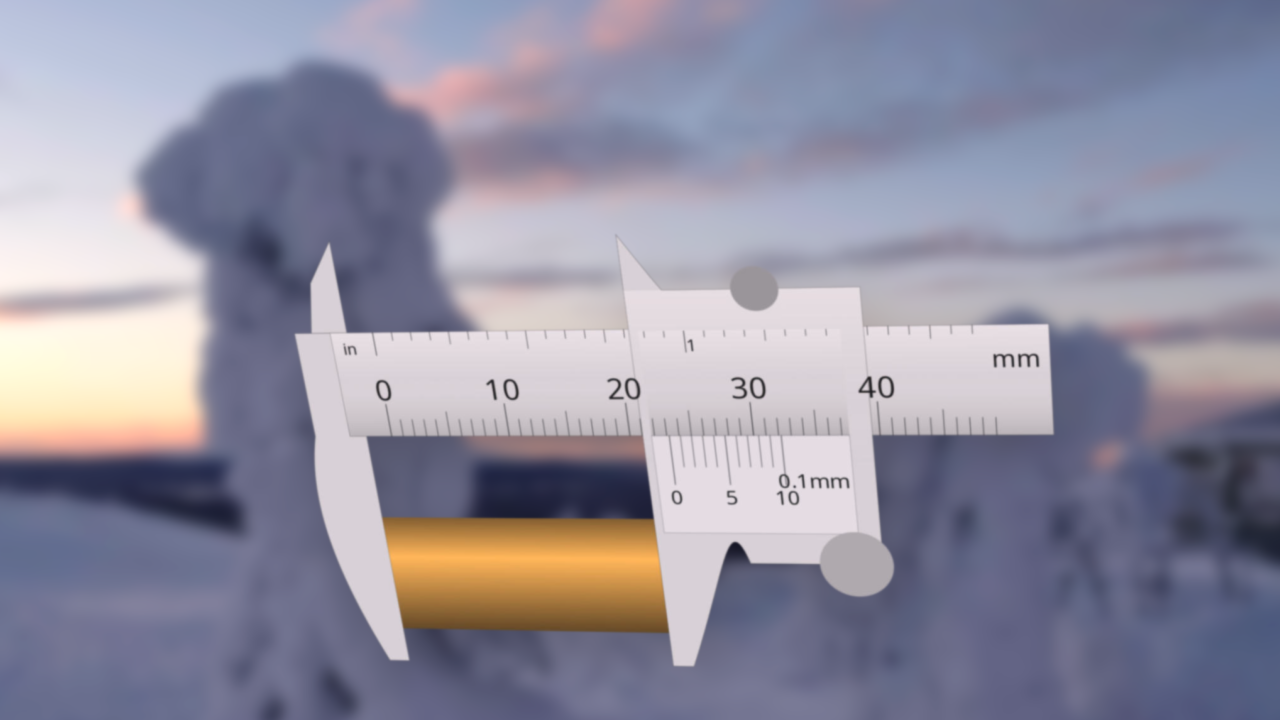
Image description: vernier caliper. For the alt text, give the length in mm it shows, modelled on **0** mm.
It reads **23.2** mm
